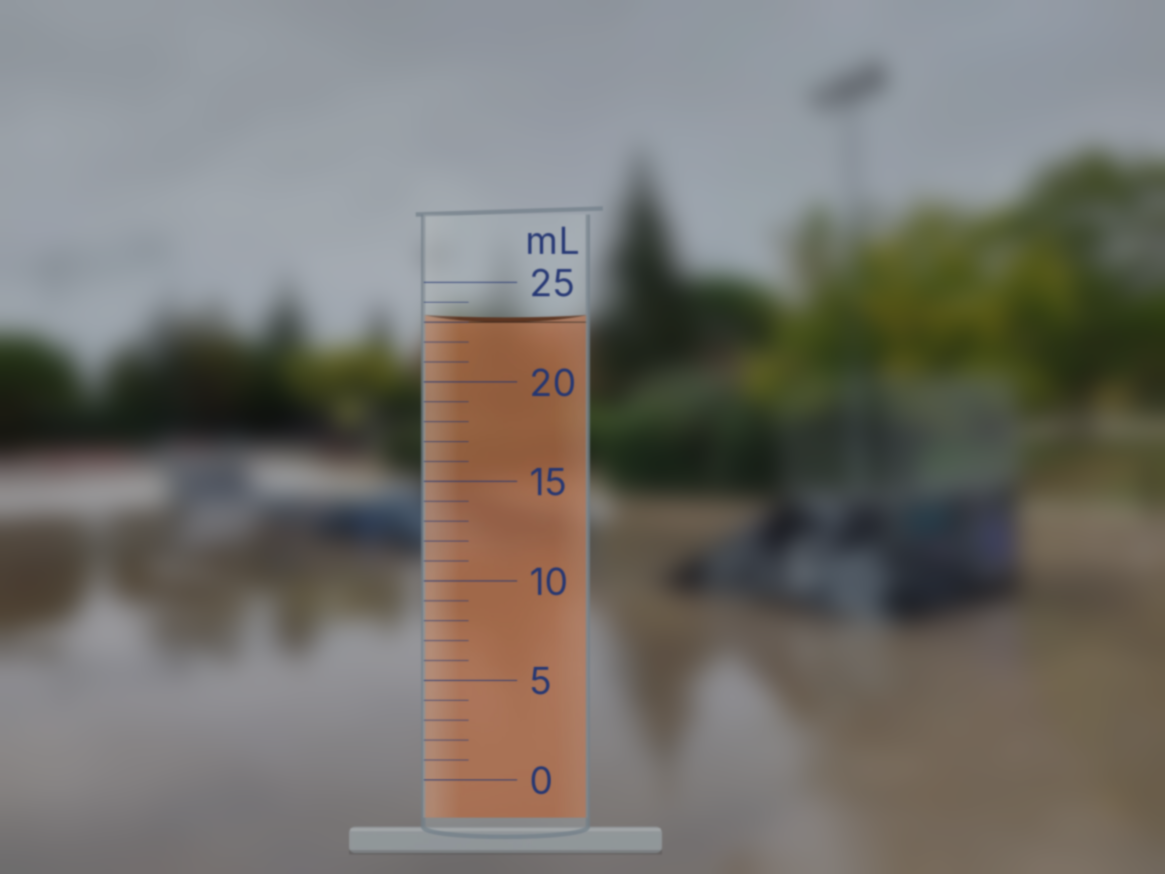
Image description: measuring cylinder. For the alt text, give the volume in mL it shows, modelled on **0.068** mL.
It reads **23** mL
